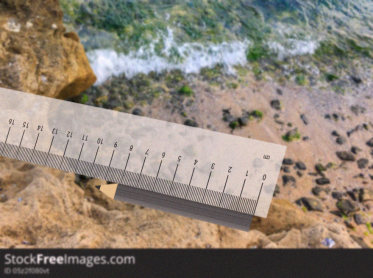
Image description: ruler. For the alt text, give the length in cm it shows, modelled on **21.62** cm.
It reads **9.5** cm
